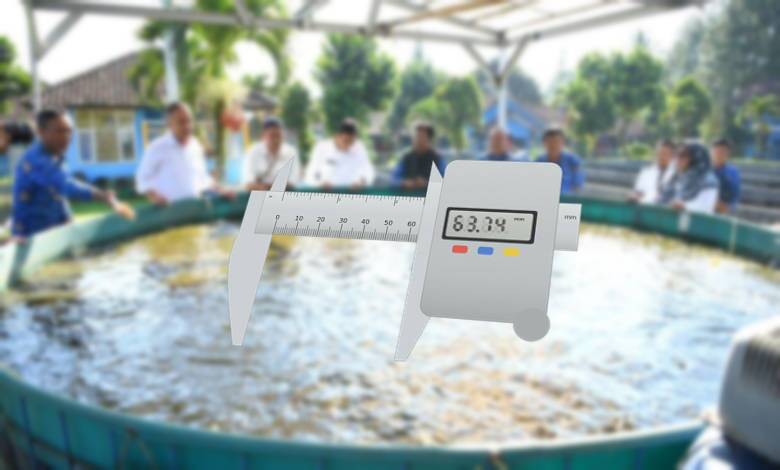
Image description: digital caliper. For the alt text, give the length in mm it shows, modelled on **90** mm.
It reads **63.74** mm
